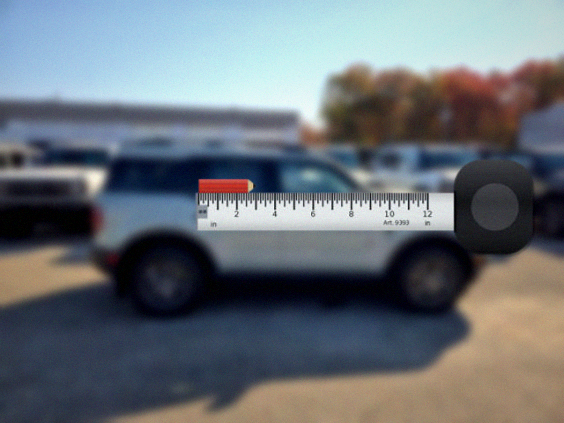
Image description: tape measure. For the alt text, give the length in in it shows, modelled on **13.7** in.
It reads **3** in
